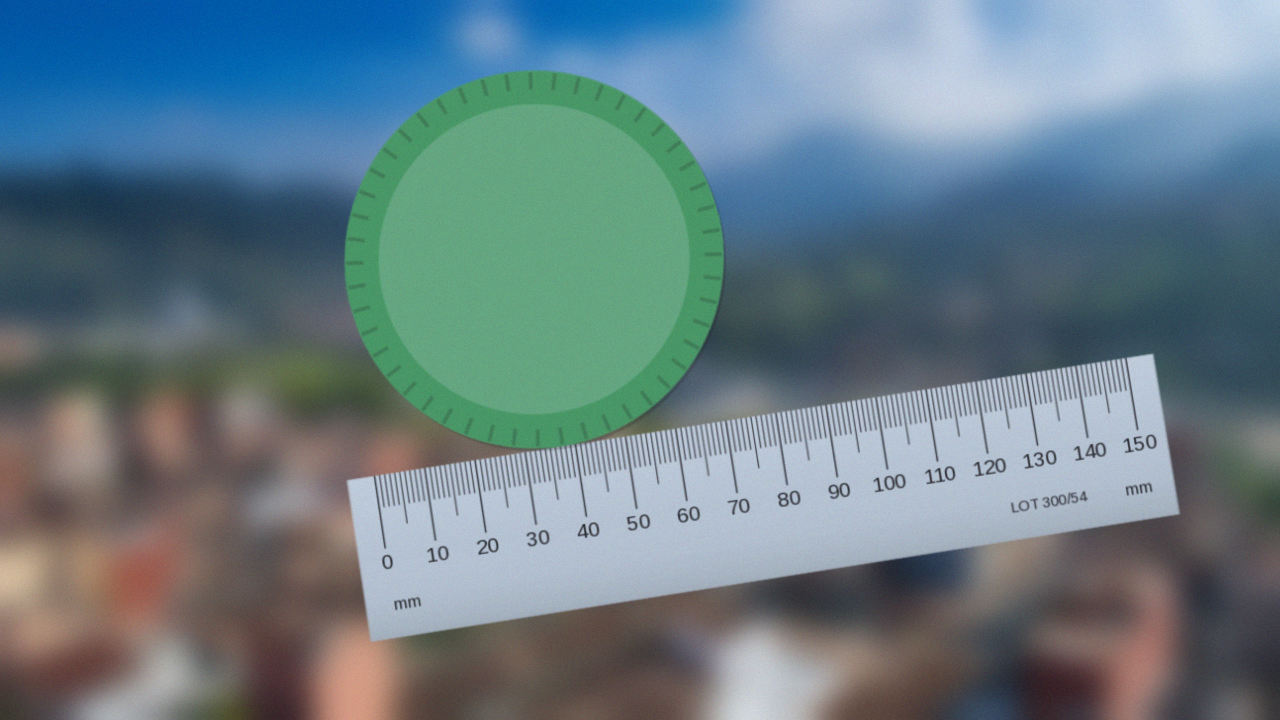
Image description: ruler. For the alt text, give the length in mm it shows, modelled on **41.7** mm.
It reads **75** mm
